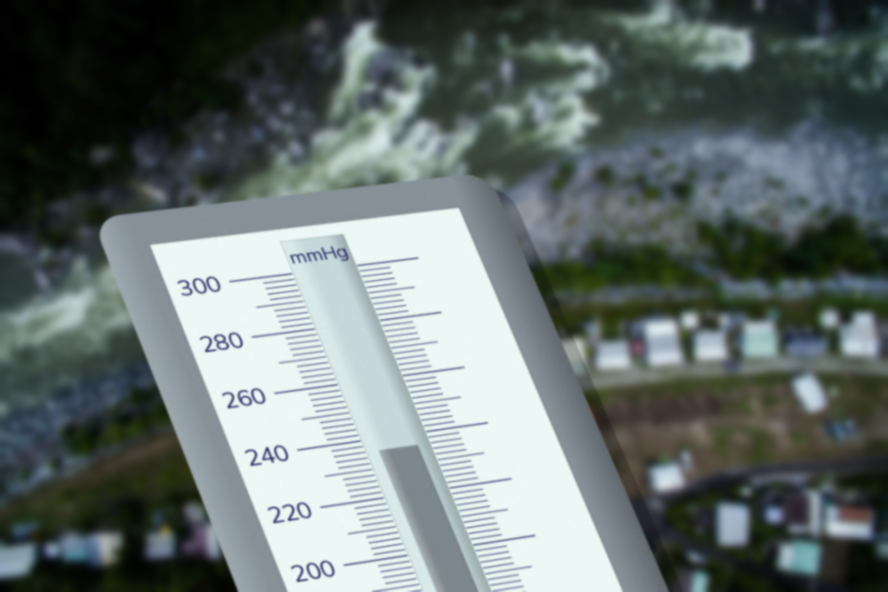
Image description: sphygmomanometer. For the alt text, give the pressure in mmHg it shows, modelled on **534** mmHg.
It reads **236** mmHg
